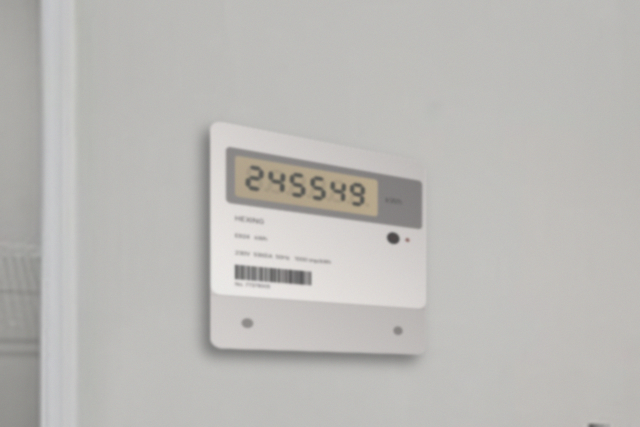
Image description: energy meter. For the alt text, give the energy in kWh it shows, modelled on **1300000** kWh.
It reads **245549** kWh
